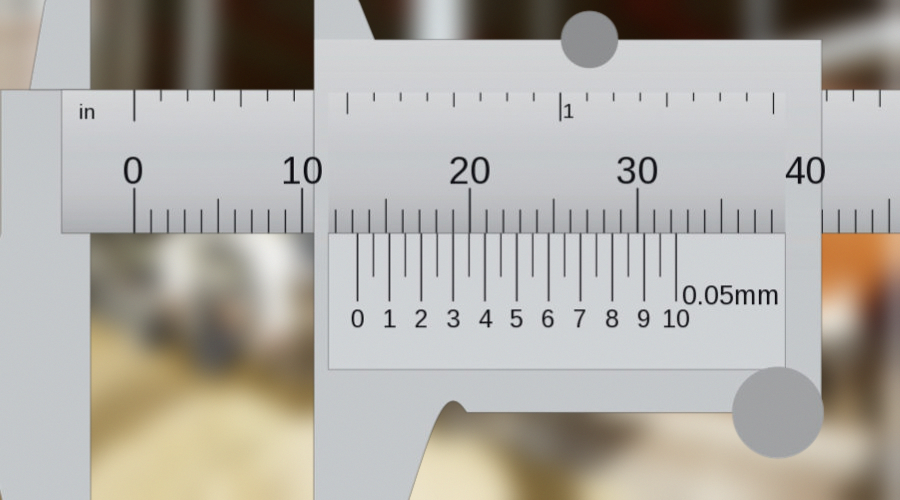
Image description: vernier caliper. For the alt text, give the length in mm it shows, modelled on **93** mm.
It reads **13.3** mm
